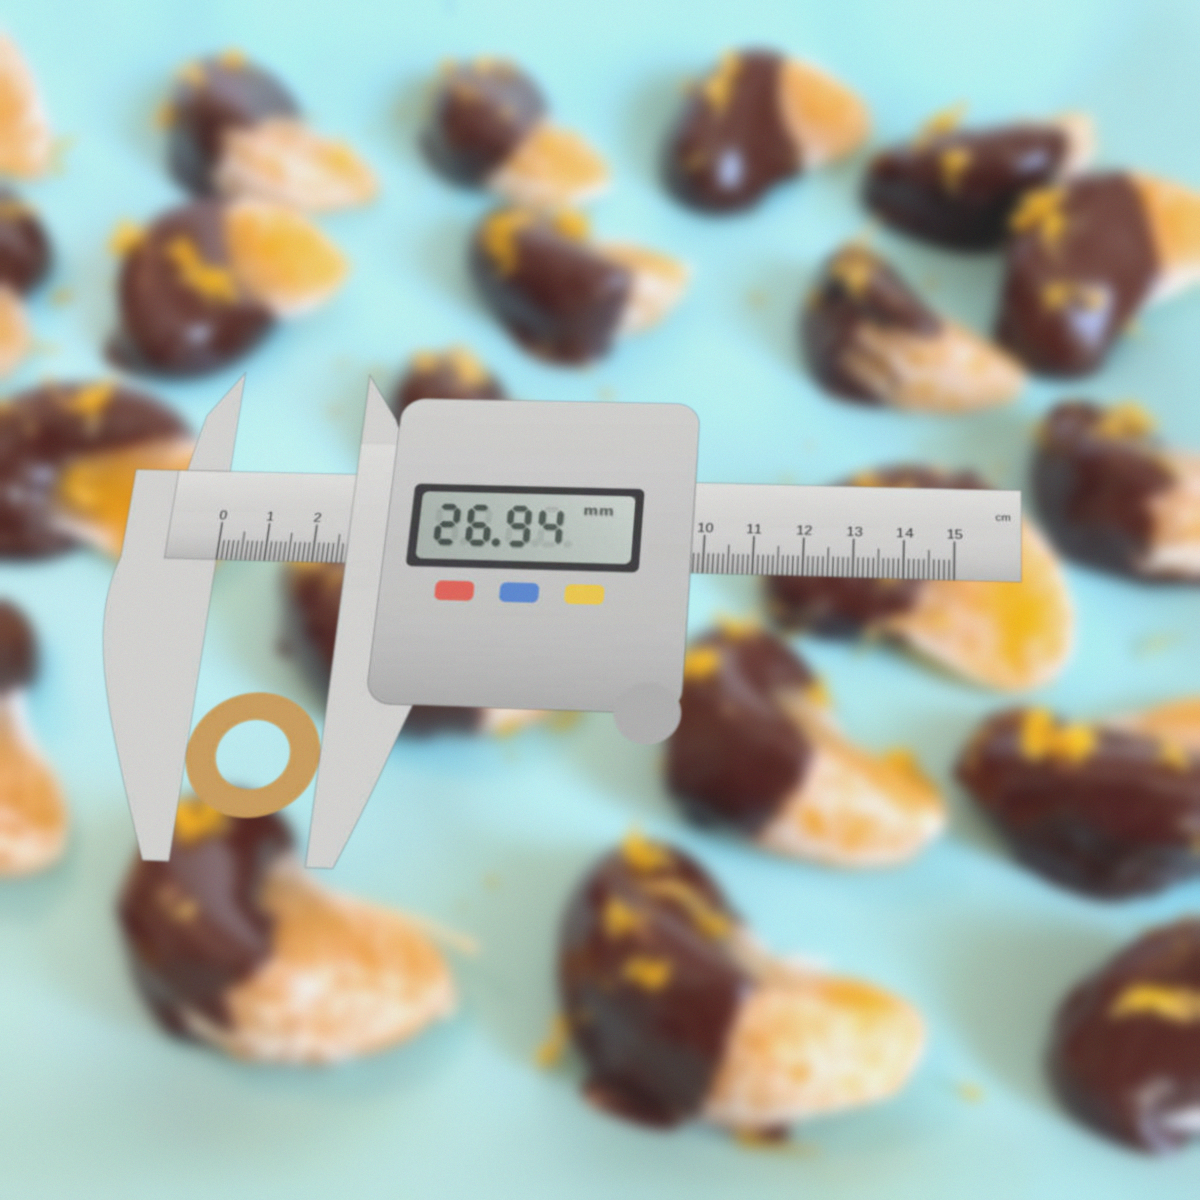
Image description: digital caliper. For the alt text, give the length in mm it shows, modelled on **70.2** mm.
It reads **26.94** mm
